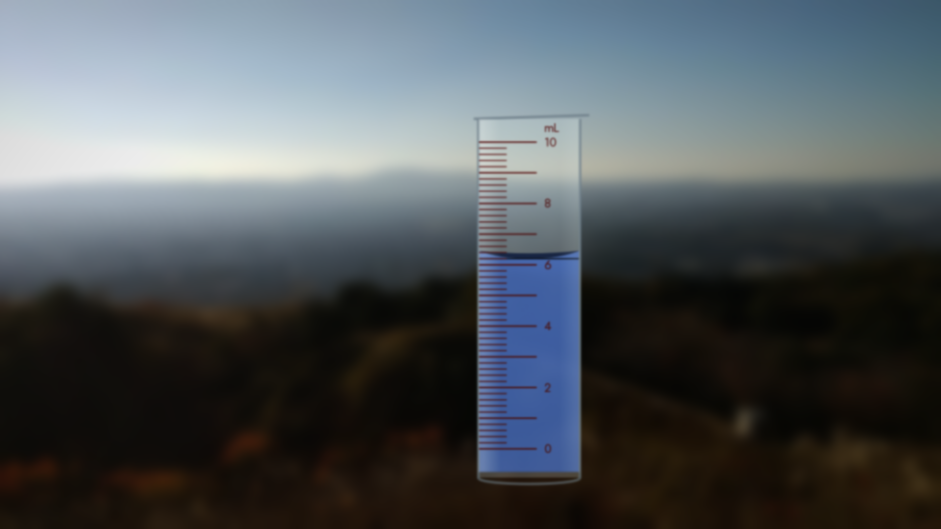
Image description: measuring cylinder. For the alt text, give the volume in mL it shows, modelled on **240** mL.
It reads **6.2** mL
